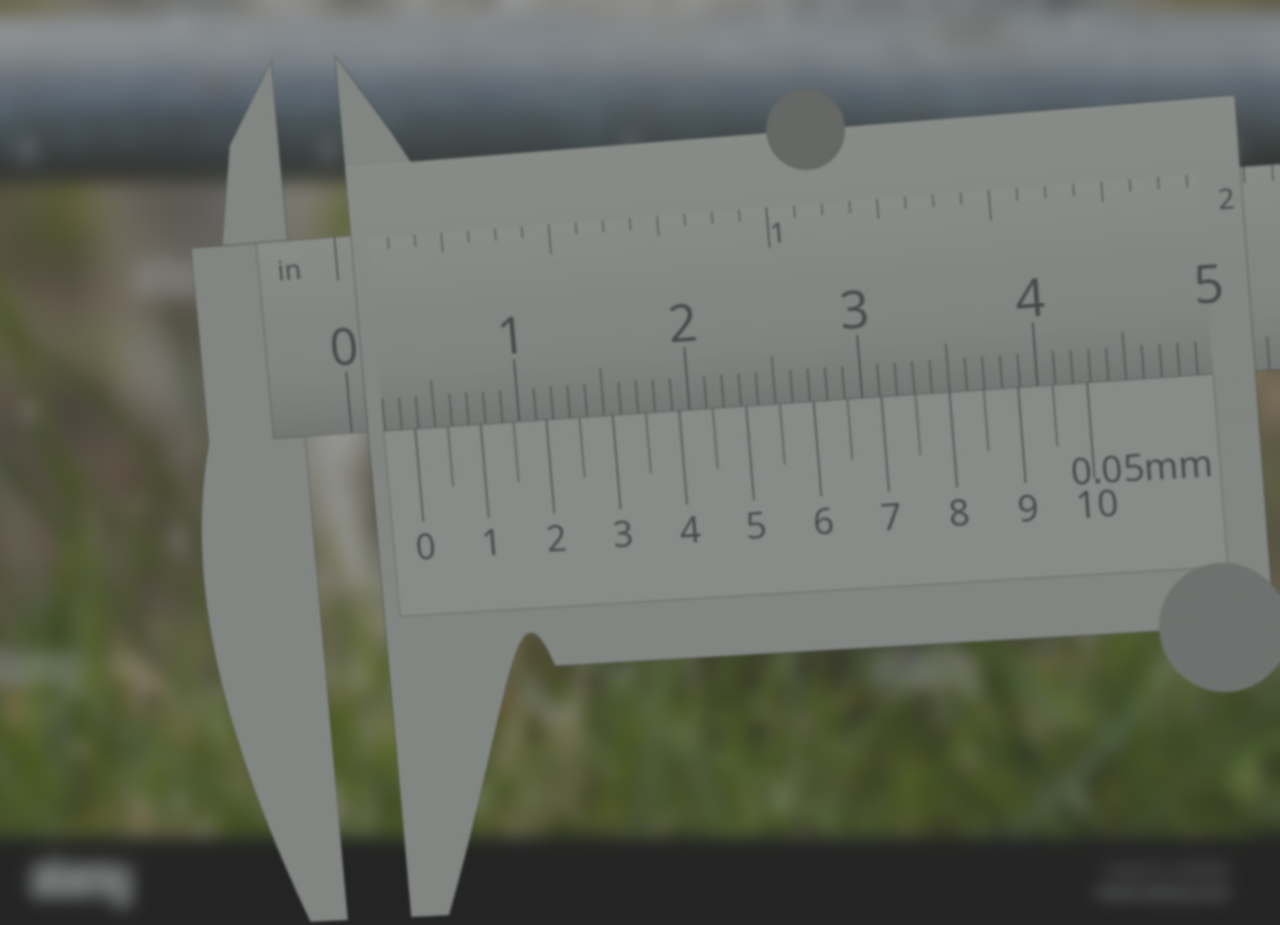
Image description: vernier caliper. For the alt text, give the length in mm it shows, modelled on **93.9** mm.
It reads **3.8** mm
